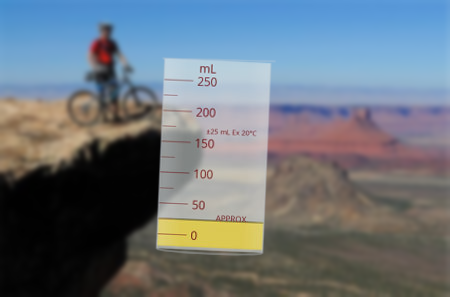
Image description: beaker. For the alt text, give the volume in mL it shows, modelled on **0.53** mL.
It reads **25** mL
